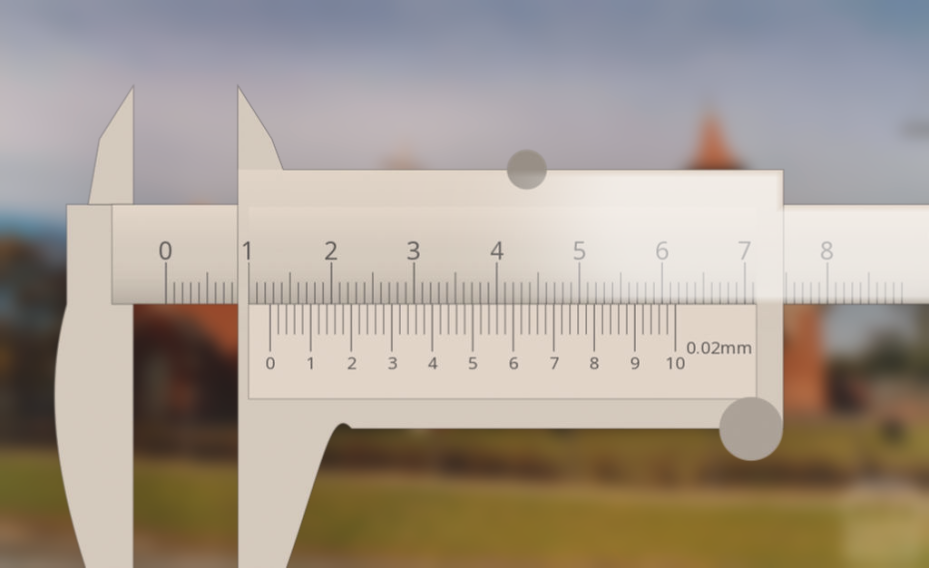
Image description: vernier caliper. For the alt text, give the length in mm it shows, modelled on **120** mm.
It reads **12.6** mm
